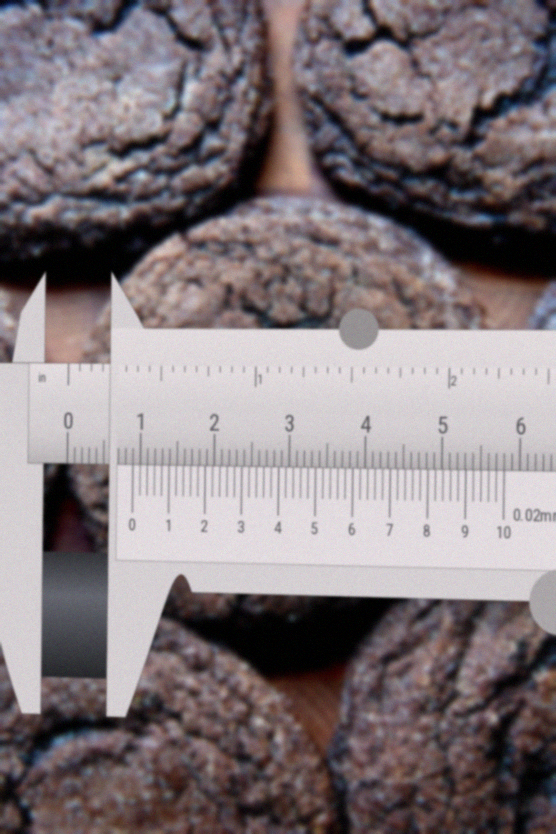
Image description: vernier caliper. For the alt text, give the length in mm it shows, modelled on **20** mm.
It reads **9.0** mm
